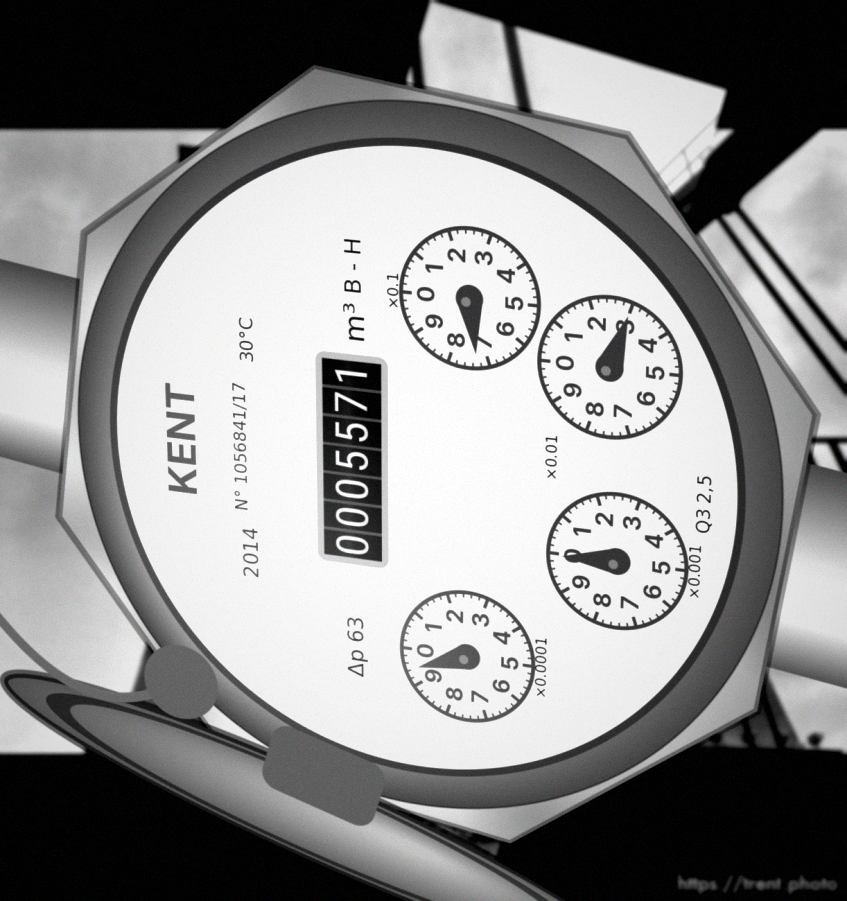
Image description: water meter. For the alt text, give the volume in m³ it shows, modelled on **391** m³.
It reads **5571.7299** m³
